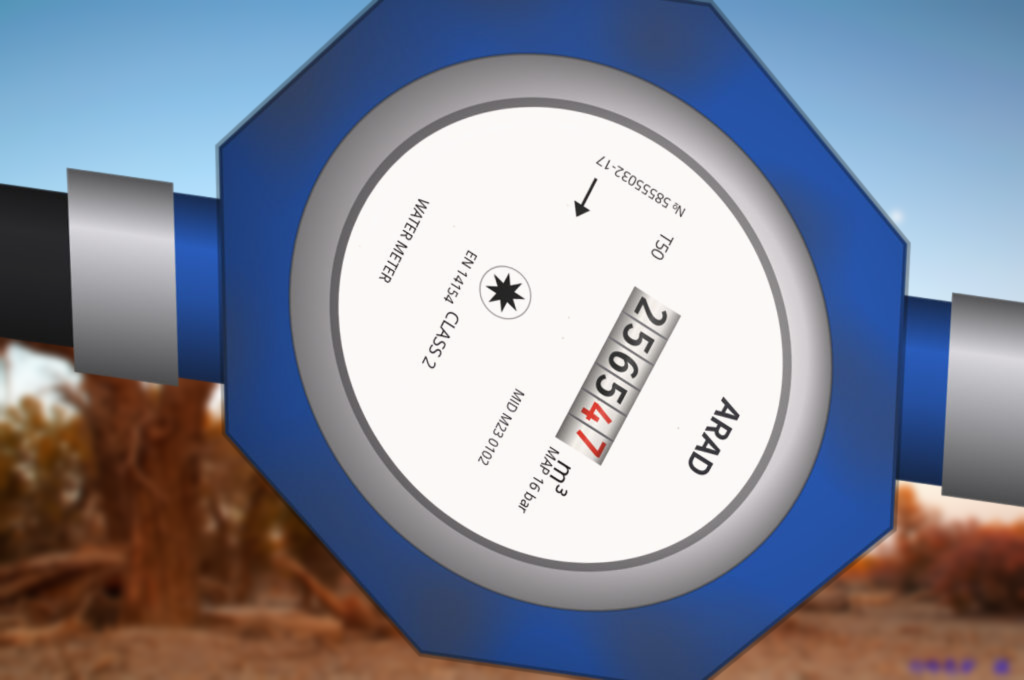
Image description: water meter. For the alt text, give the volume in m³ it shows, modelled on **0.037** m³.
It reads **2565.47** m³
